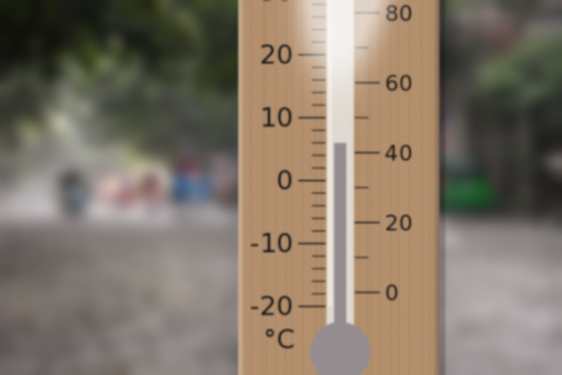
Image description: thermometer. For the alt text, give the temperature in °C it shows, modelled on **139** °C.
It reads **6** °C
